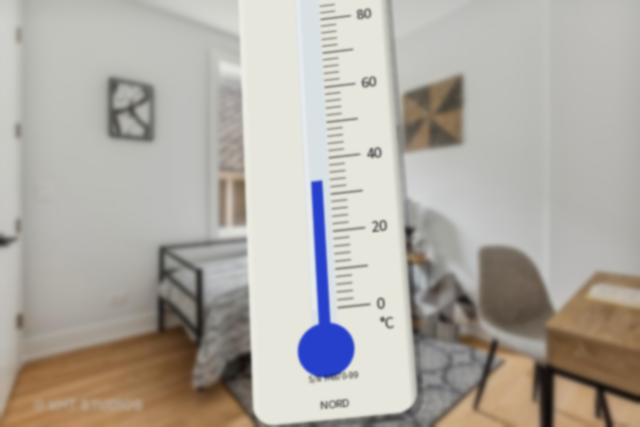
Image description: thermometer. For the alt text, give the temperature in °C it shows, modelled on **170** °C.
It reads **34** °C
